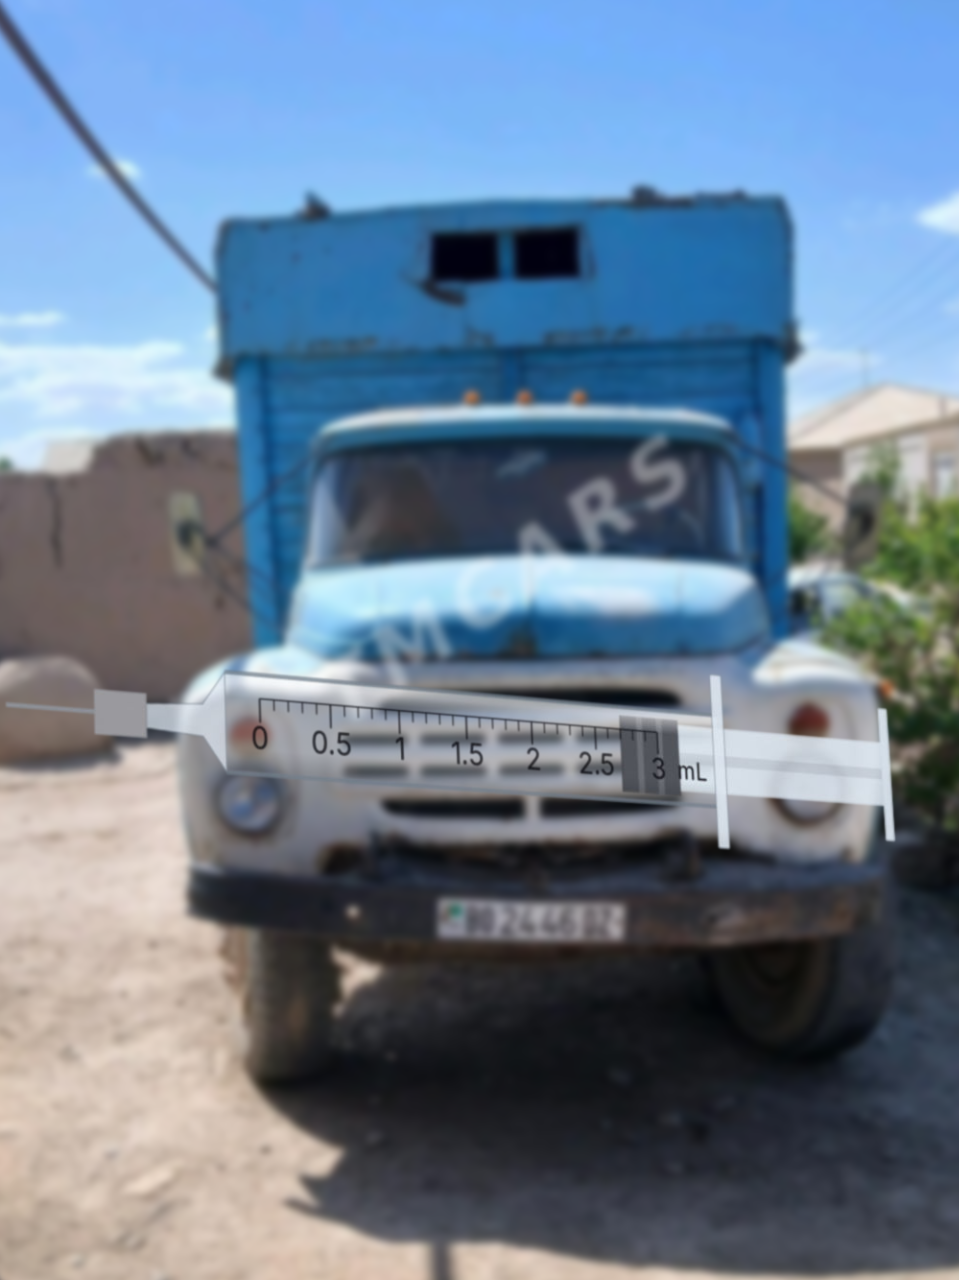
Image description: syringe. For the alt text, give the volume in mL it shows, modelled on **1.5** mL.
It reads **2.7** mL
